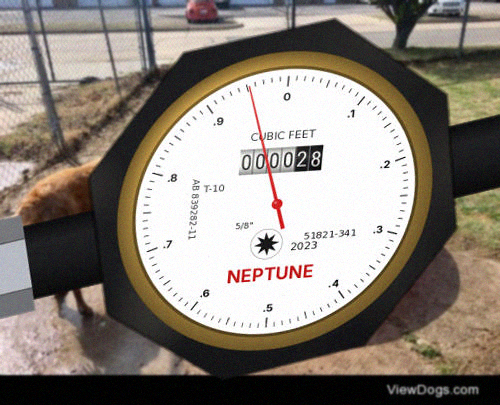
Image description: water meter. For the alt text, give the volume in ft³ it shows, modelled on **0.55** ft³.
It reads **27.95** ft³
